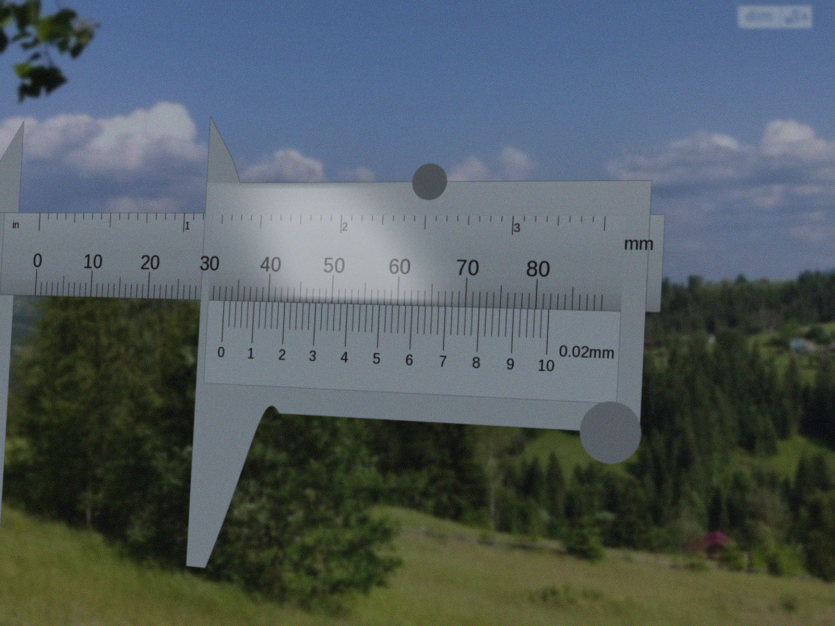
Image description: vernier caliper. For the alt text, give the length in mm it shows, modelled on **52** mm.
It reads **32.8** mm
